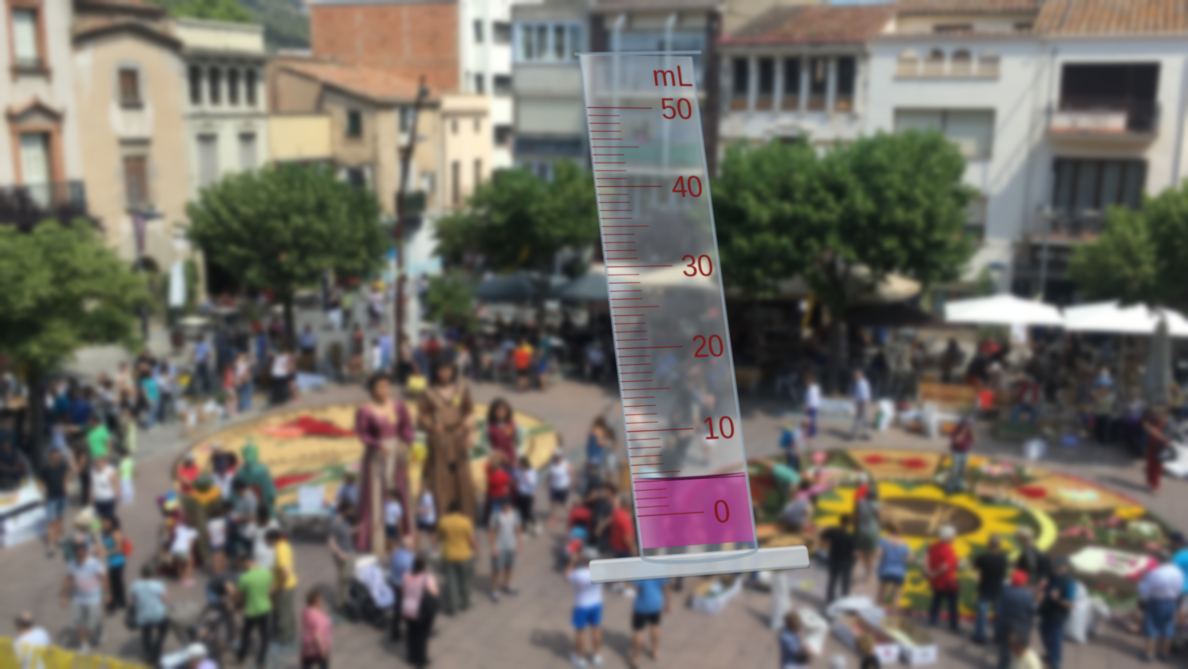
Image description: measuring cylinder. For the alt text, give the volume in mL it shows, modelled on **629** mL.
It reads **4** mL
